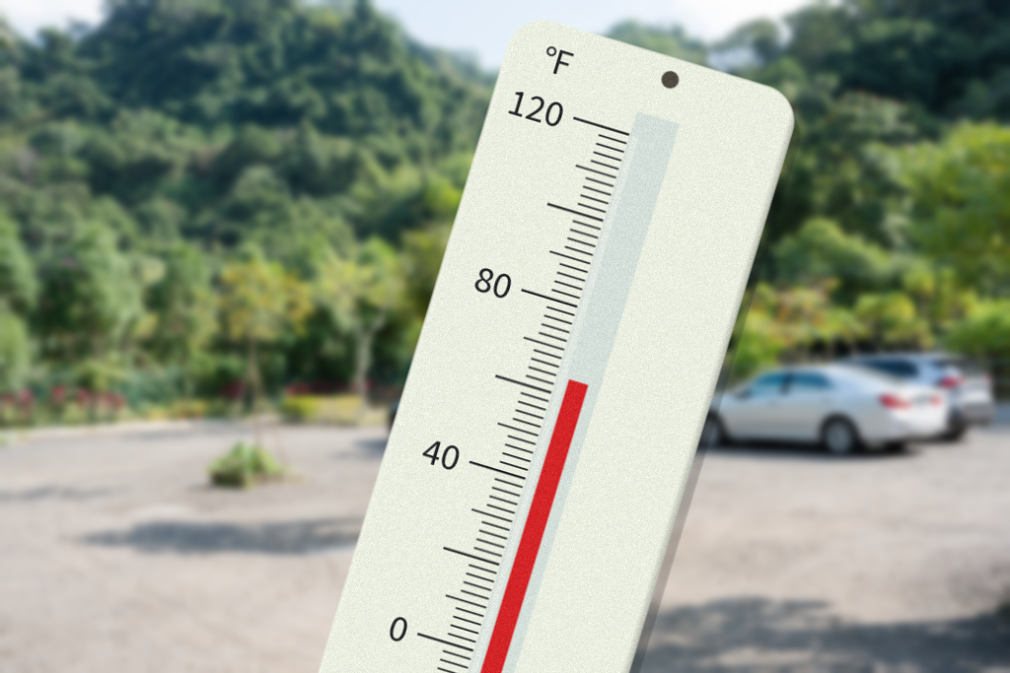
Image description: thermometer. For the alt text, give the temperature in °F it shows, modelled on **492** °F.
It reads **64** °F
